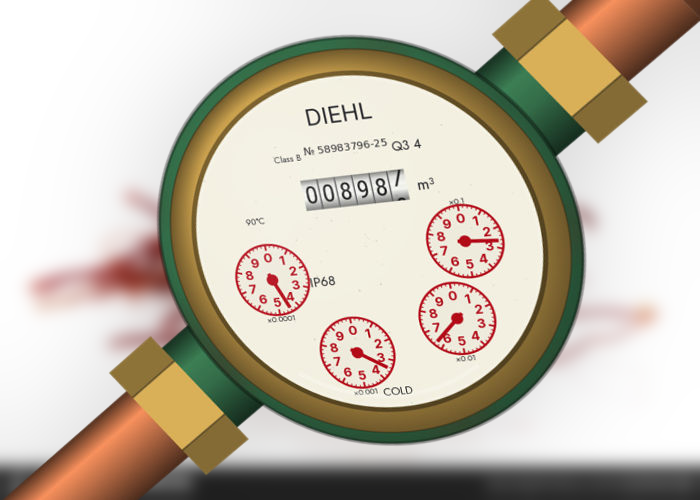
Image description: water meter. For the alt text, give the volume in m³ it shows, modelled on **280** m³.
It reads **8987.2634** m³
